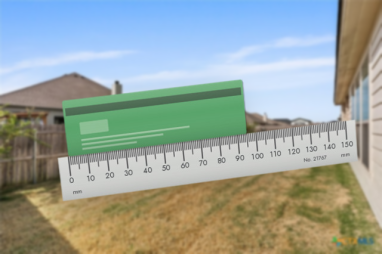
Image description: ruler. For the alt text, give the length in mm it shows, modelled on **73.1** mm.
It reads **95** mm
